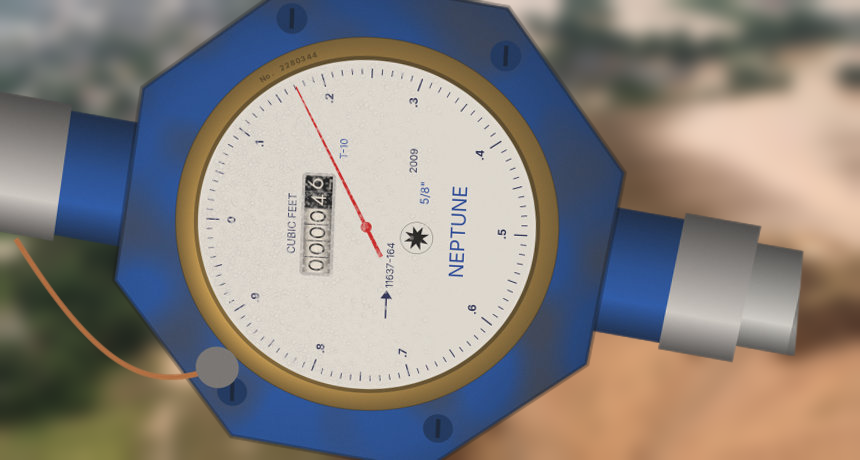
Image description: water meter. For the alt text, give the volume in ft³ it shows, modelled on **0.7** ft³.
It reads **46.17** ft³
